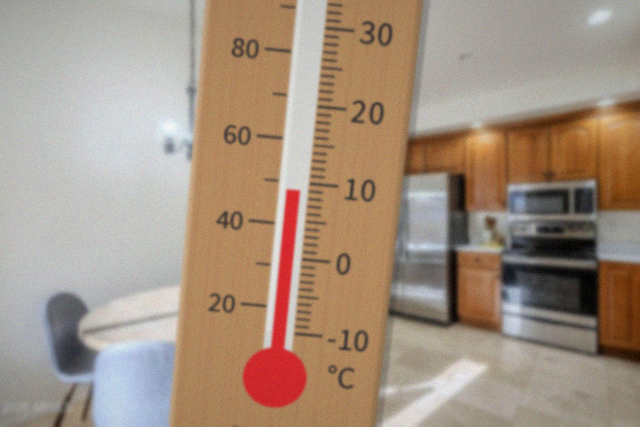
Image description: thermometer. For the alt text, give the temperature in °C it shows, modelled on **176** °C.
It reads **9** °C
